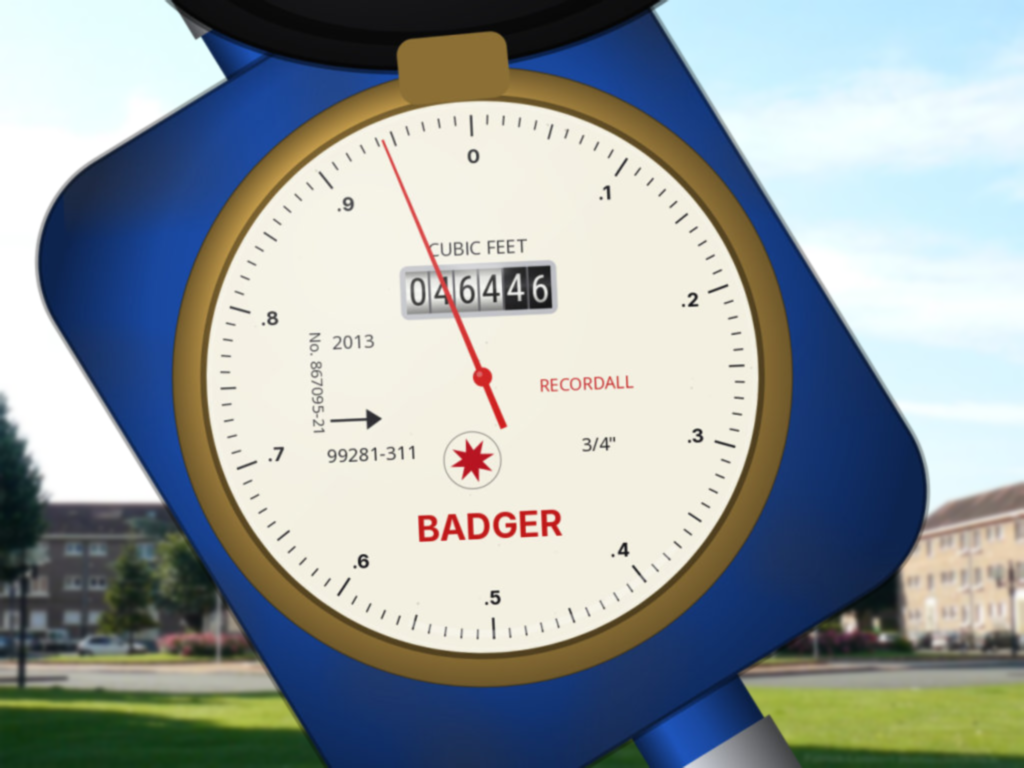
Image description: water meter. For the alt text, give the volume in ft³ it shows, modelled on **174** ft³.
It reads **46445.94** ft³
